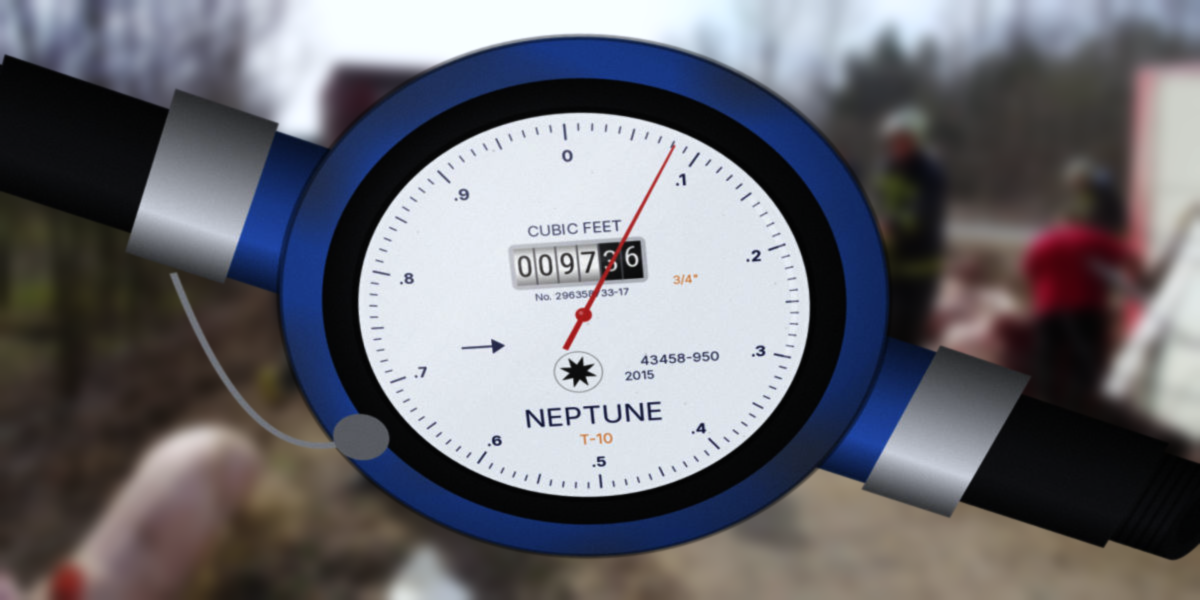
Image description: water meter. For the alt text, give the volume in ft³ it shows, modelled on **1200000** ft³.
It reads **9736.08** ft³
